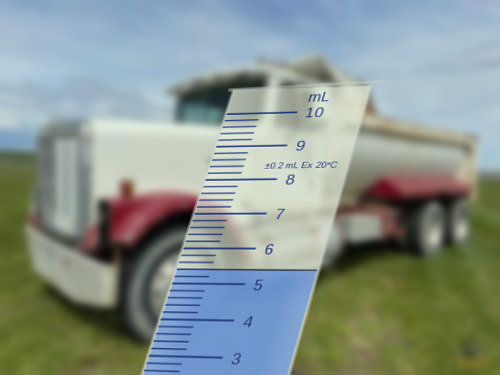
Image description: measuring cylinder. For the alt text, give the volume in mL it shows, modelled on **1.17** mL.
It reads **5.4** mL
